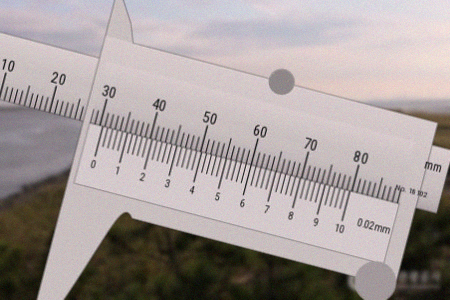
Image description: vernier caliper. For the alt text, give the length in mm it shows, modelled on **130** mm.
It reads **30.6** mm
